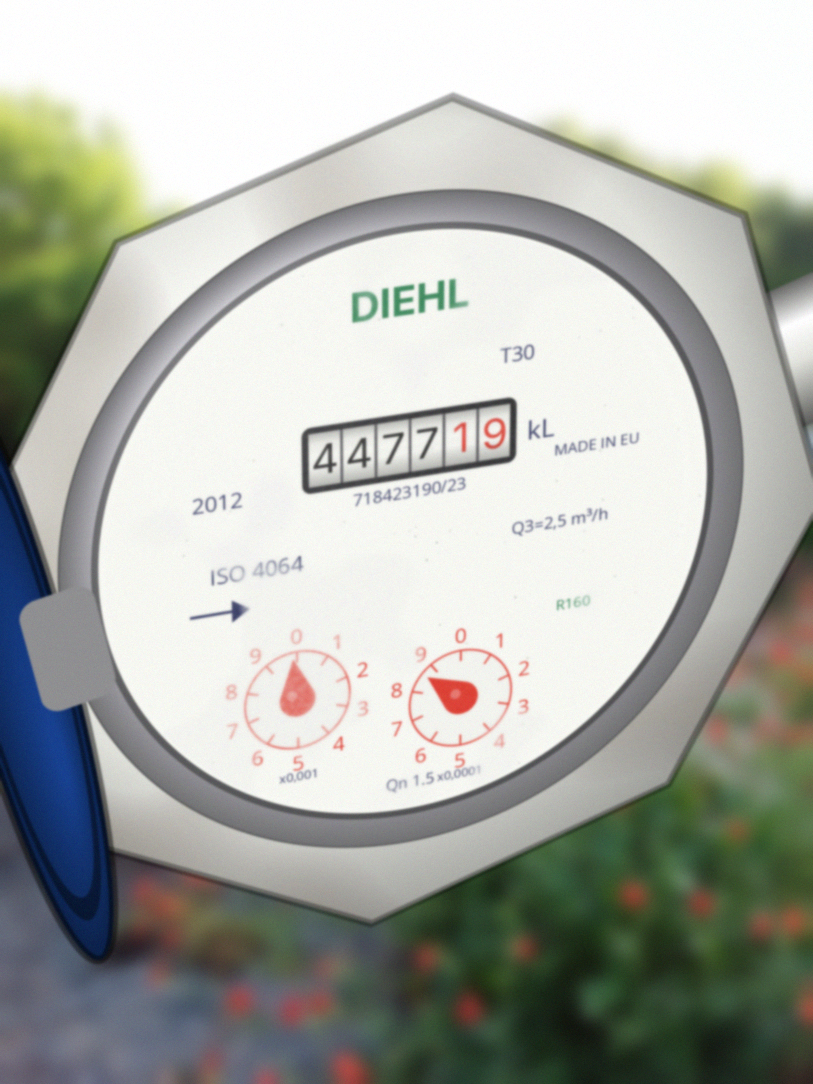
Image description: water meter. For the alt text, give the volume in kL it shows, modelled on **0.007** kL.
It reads **4477.1898** kL
